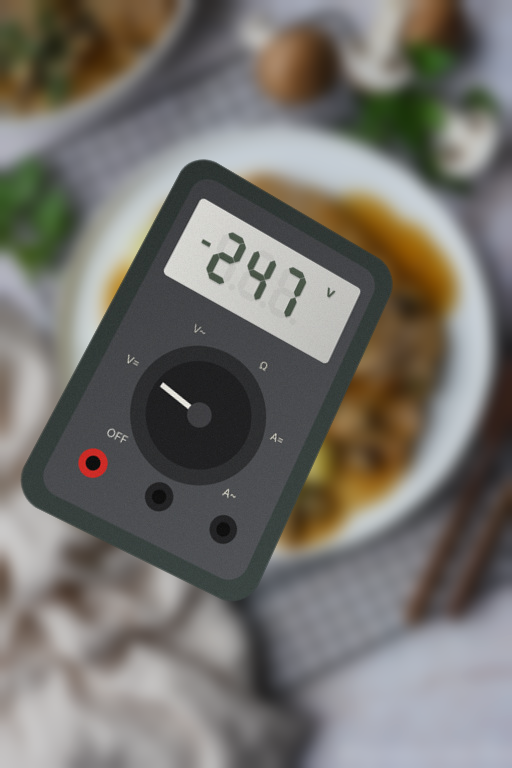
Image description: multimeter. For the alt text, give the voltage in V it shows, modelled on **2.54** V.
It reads **-247** V
